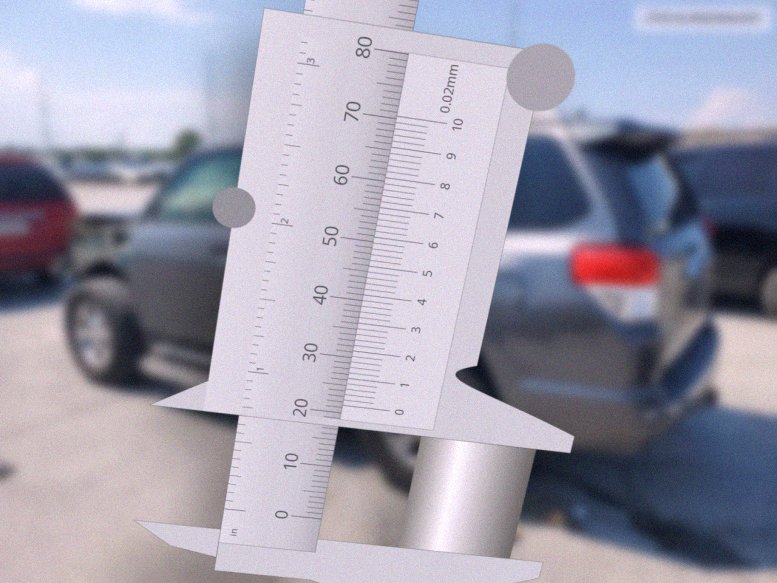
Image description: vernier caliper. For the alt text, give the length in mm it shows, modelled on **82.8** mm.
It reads **21.4** mm
